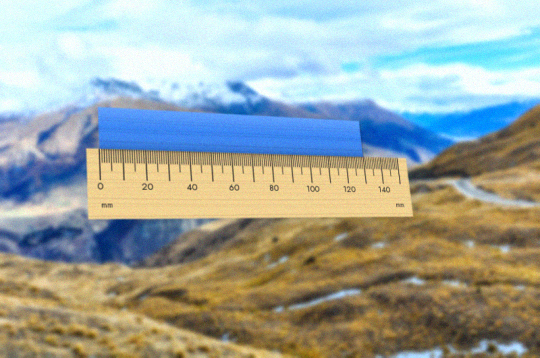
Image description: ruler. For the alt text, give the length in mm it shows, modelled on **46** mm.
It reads **130** mm
